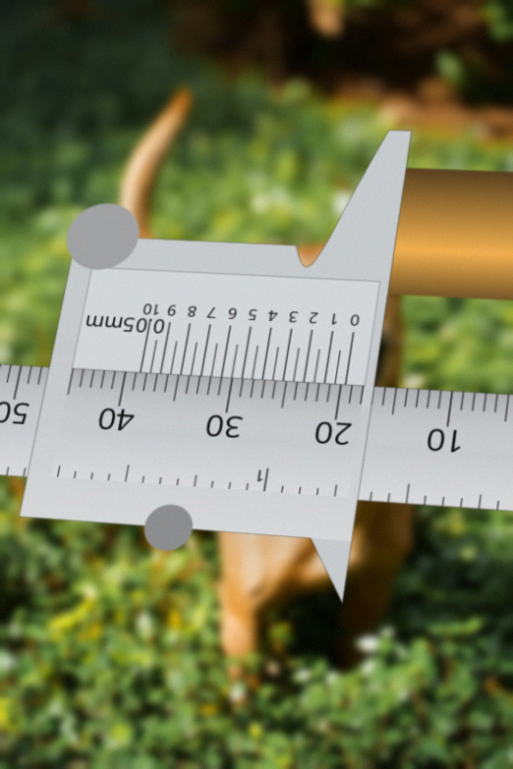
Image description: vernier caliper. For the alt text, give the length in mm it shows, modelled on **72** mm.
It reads **19.6** mm
